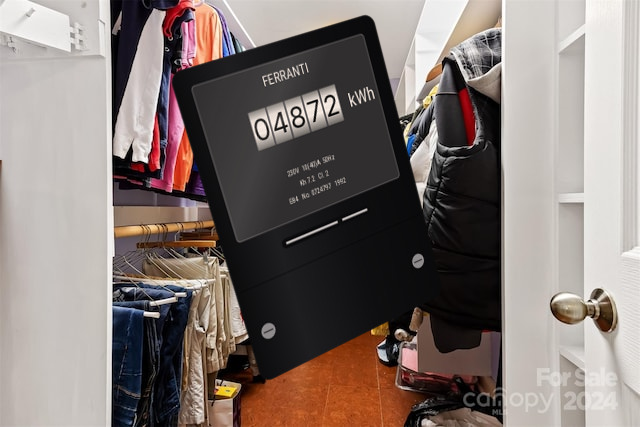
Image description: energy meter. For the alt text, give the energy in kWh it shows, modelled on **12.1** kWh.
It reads **4872** kWh
